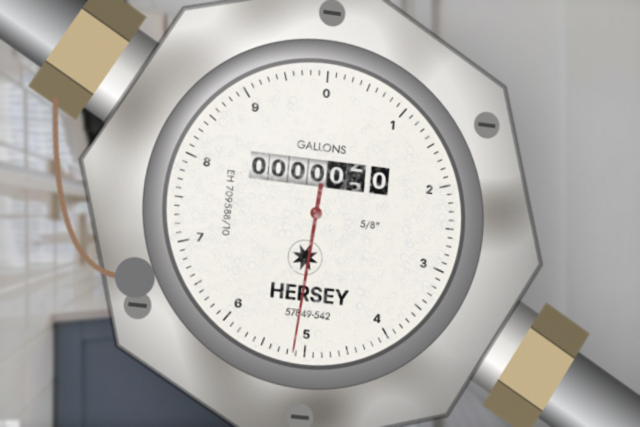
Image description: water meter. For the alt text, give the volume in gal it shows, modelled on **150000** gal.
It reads **25.1** gal
